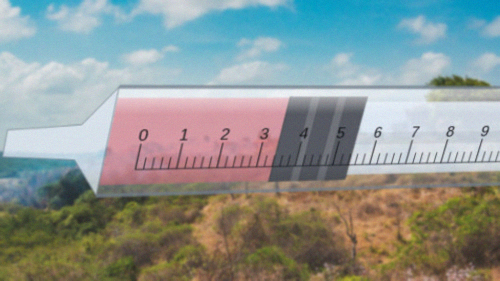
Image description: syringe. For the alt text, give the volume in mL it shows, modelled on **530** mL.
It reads **3.4** mL
